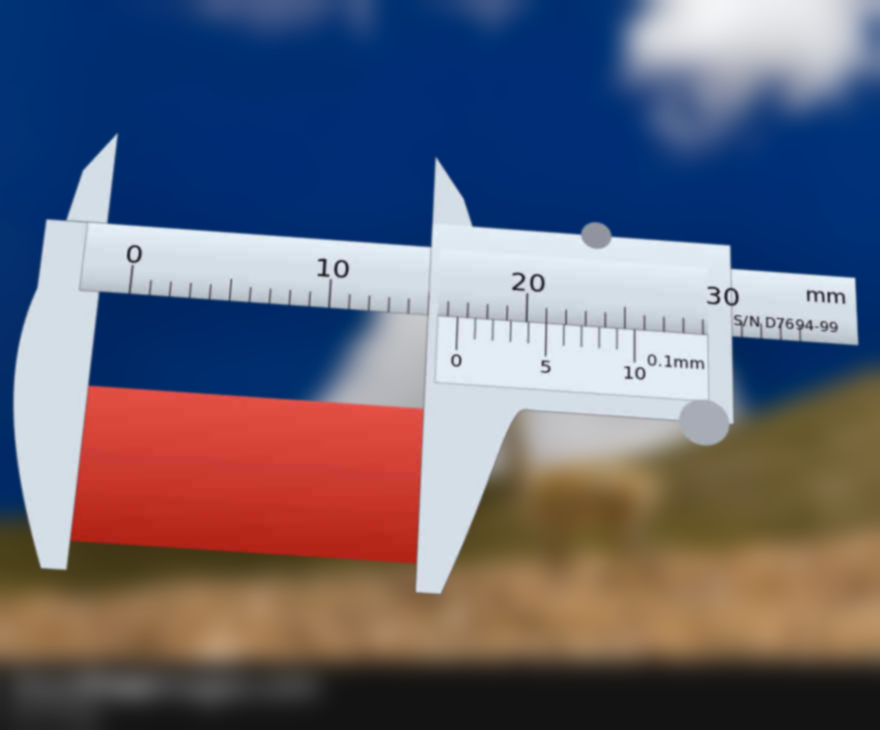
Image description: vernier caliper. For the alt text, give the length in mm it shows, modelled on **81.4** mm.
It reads **16.5** mm
